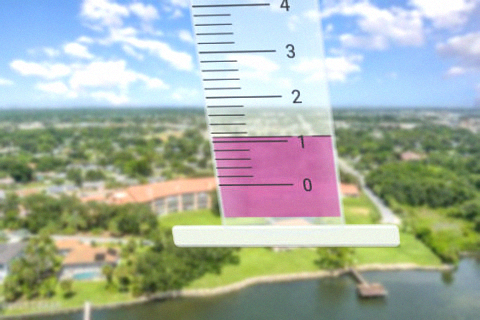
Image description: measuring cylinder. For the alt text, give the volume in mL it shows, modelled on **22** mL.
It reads **1.1** mL
